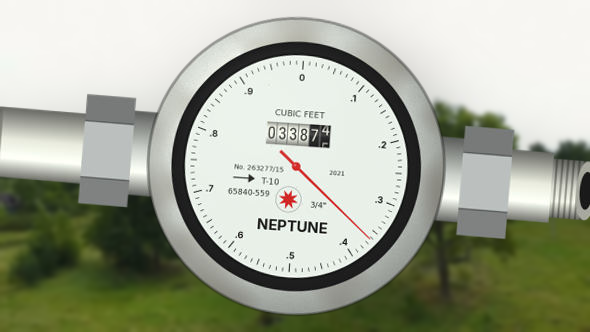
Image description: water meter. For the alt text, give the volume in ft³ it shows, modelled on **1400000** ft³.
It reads **33874.36** ft³
